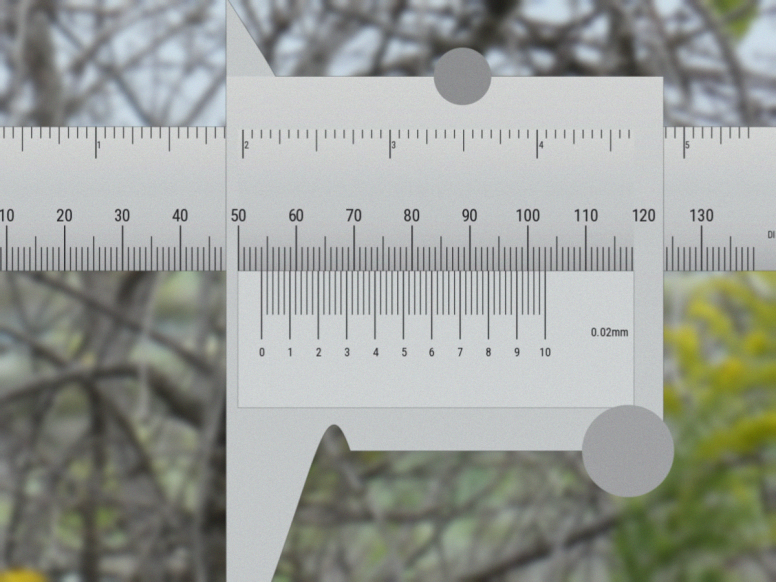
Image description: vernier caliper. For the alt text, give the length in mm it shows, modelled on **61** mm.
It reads **54.0** mm
